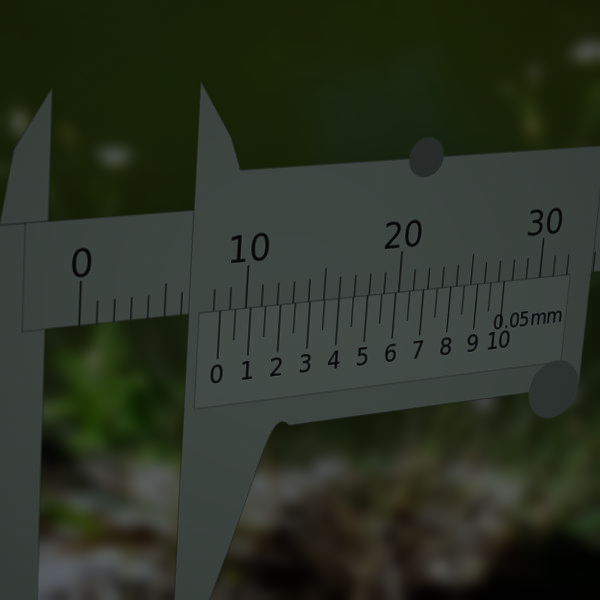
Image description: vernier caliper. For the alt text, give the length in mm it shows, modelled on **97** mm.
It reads **8.4** mm
